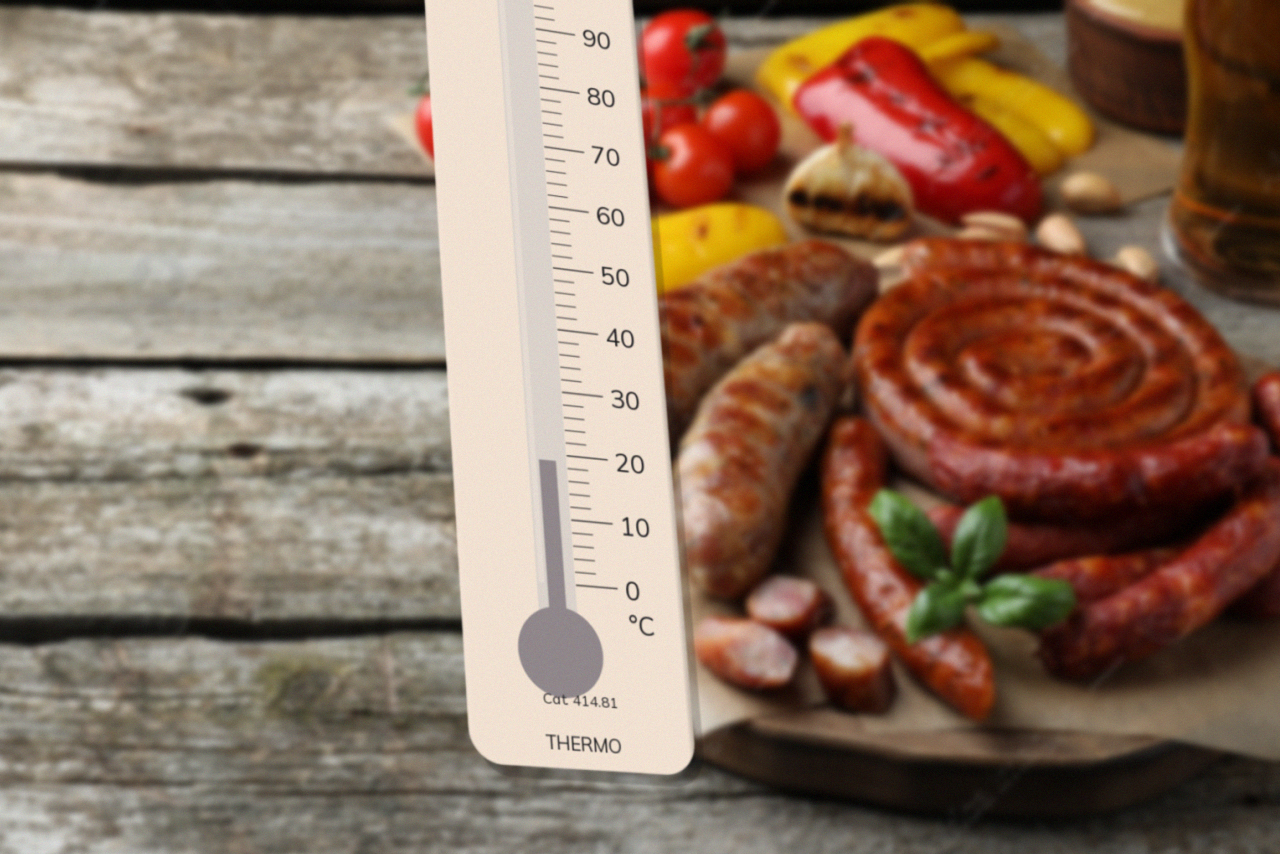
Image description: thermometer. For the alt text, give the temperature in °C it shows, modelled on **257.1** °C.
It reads **19** °C
